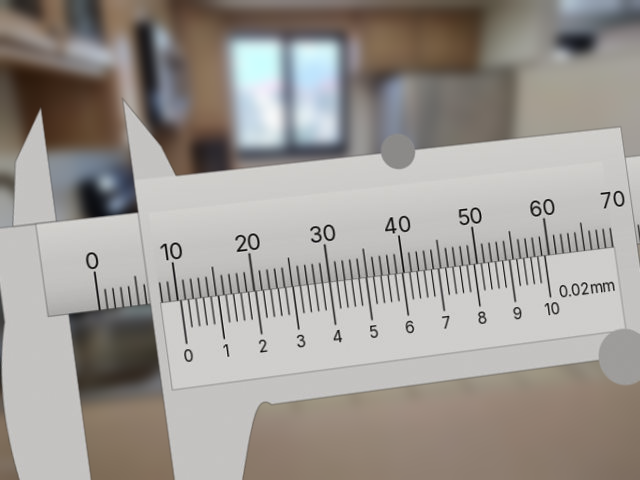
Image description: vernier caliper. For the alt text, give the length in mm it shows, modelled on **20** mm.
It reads **10.4** mm
